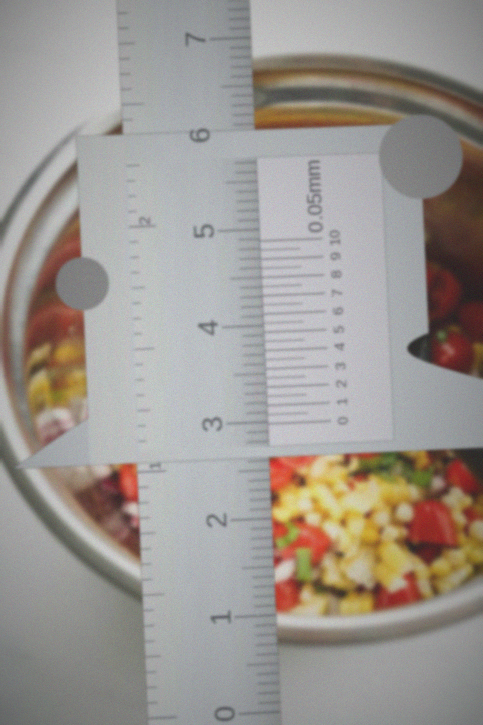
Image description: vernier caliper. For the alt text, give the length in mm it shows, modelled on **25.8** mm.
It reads **29.8** mm
